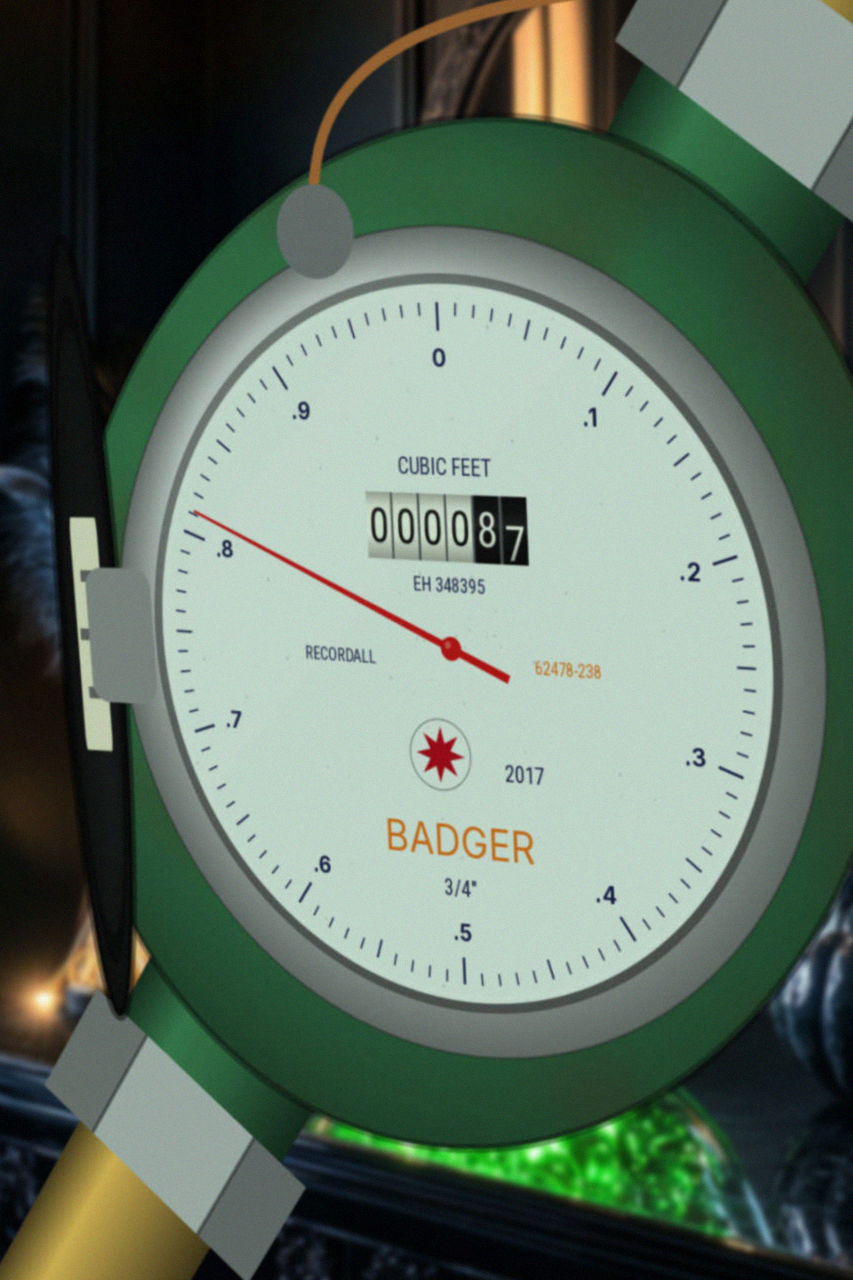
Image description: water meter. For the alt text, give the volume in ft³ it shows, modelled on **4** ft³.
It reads **86.81** ft³
